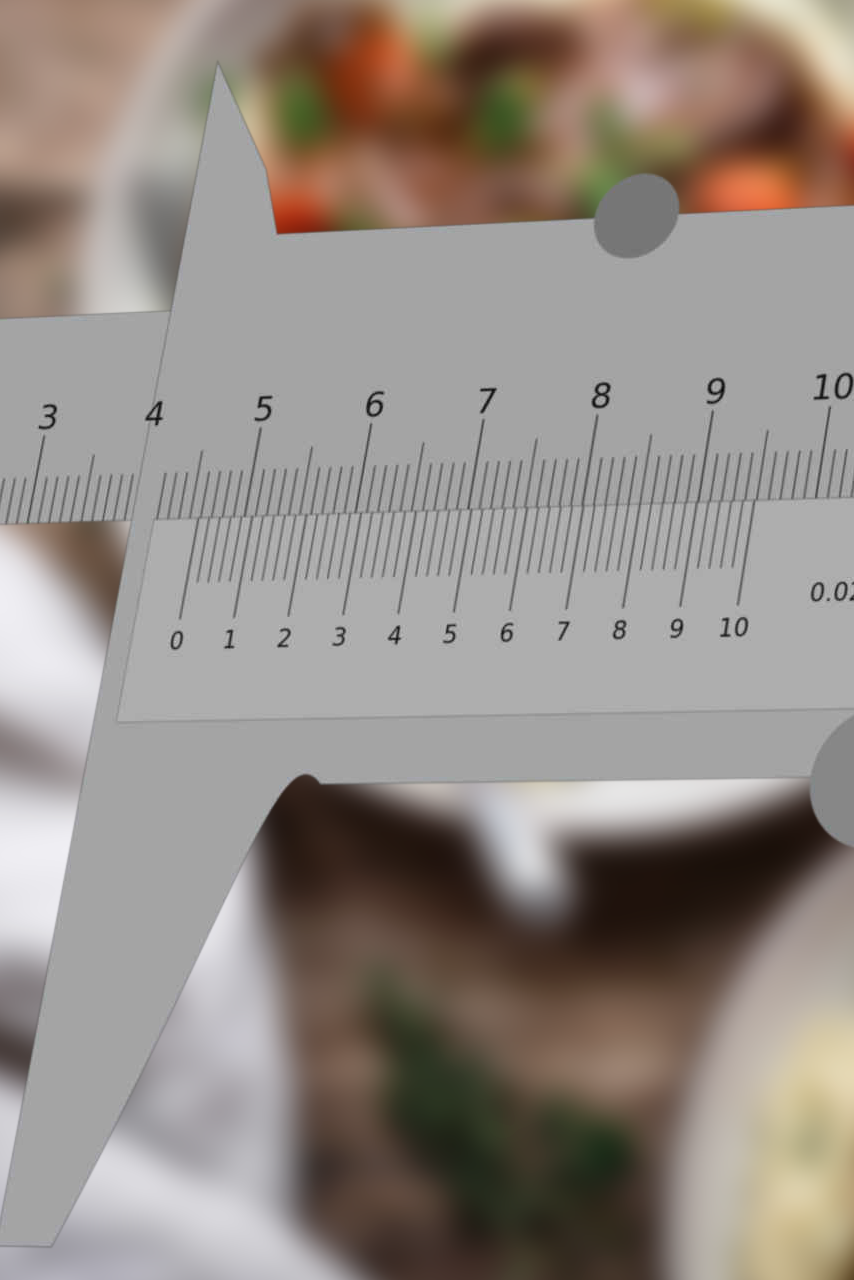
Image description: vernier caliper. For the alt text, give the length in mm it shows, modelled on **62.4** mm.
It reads **45.8** mm
